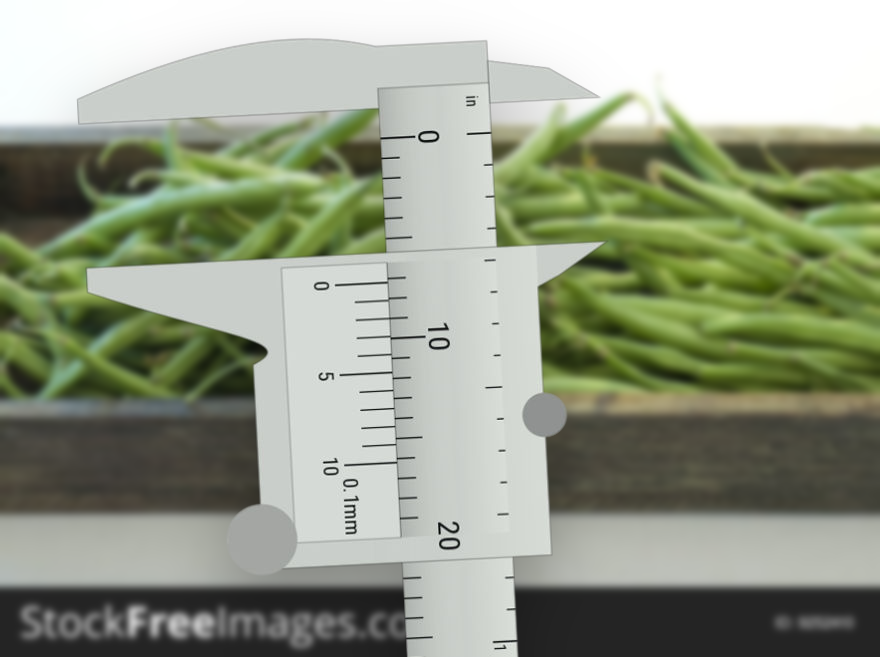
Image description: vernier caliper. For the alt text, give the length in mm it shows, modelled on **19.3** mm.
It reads **7.2** mm
